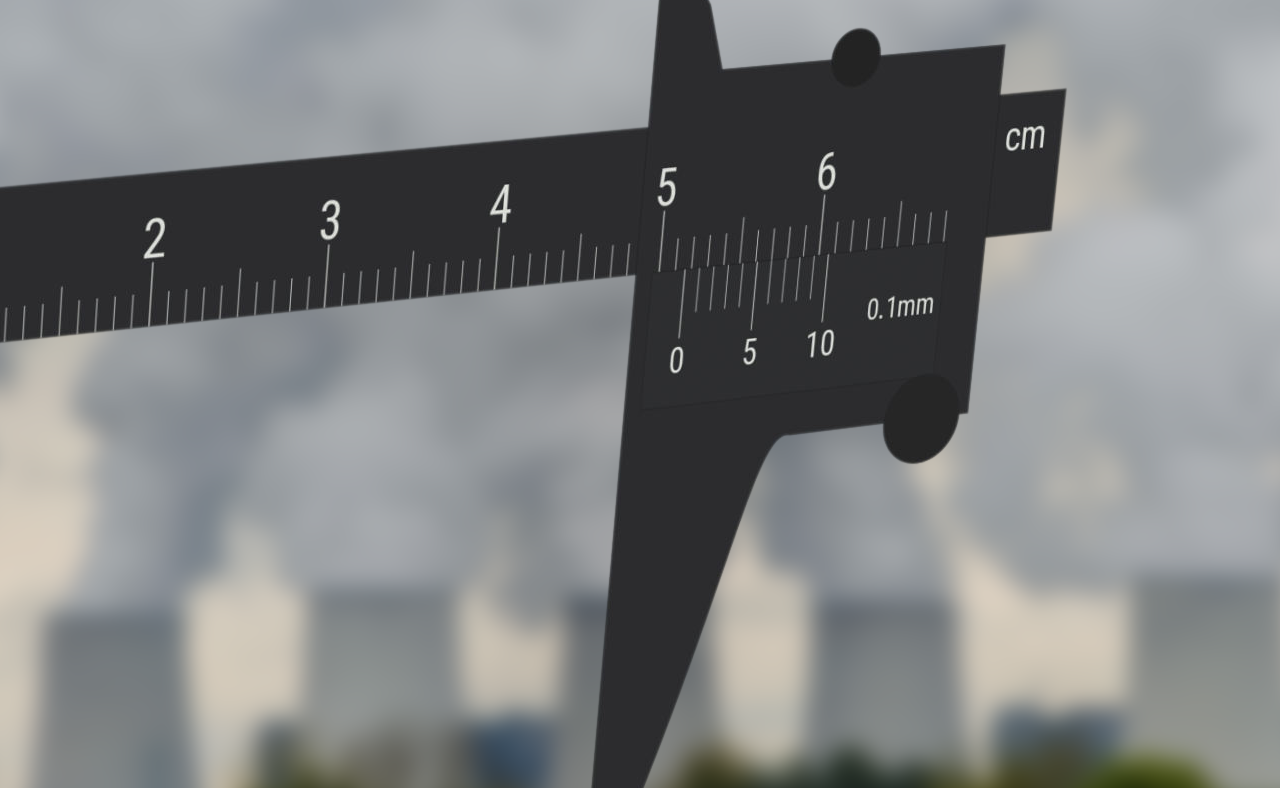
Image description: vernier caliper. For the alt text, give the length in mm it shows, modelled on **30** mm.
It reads **51.6** mm
